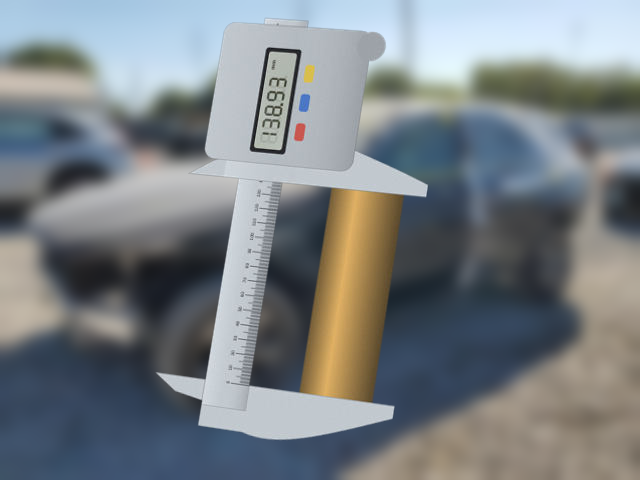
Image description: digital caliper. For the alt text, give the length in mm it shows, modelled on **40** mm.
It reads **138.93** mm
